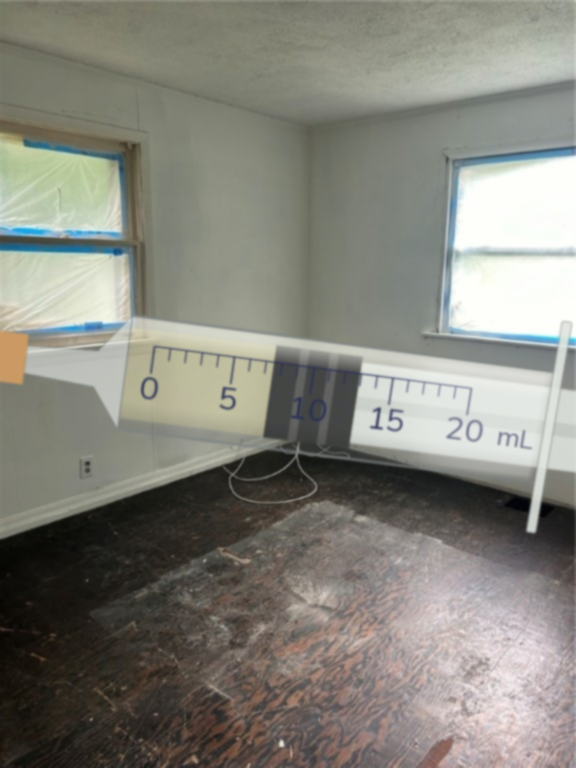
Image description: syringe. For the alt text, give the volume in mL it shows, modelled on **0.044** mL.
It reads **7.5** mL
